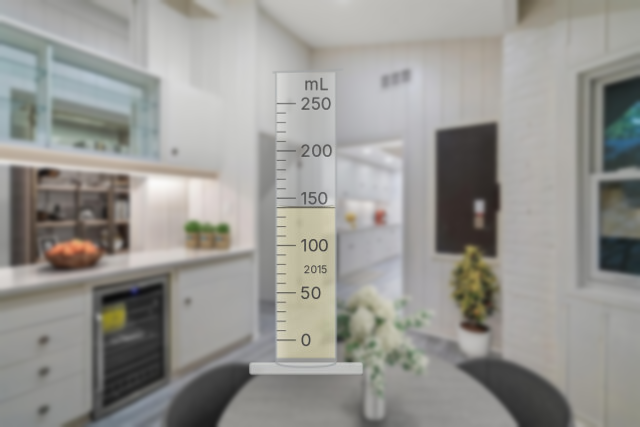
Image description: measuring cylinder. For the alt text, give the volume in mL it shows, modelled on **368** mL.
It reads **140** mL
